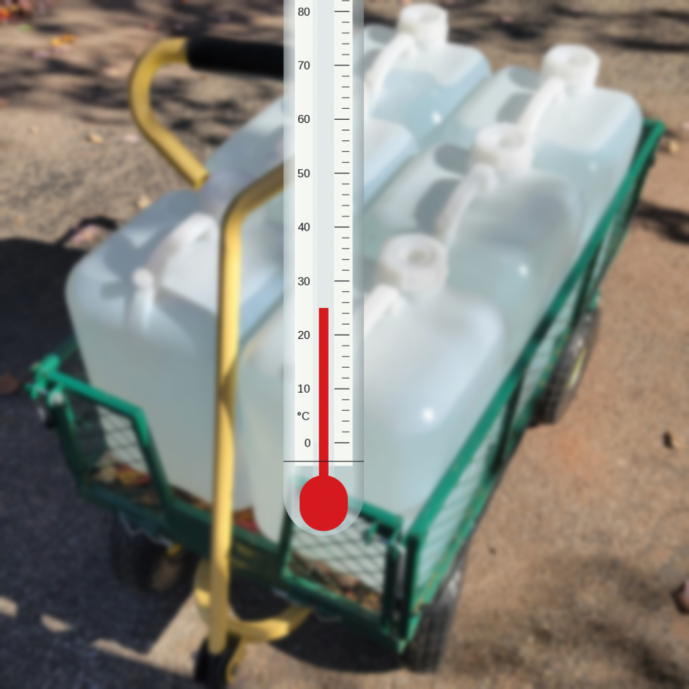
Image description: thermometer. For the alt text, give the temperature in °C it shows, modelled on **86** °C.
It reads **25** °C
